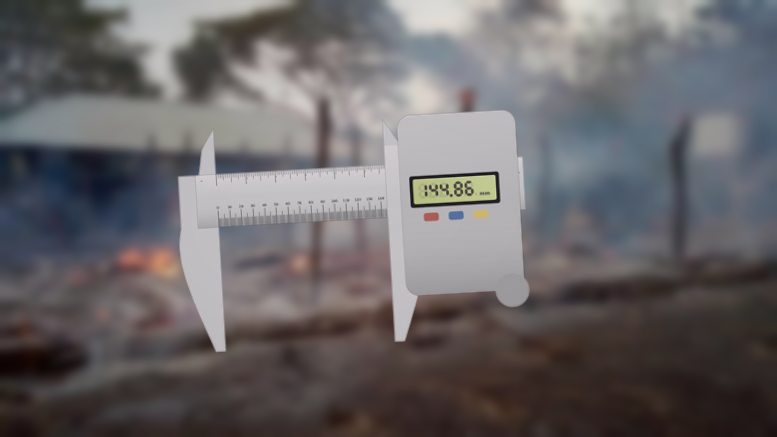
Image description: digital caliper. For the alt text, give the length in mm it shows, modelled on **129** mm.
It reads **144.86** mm
